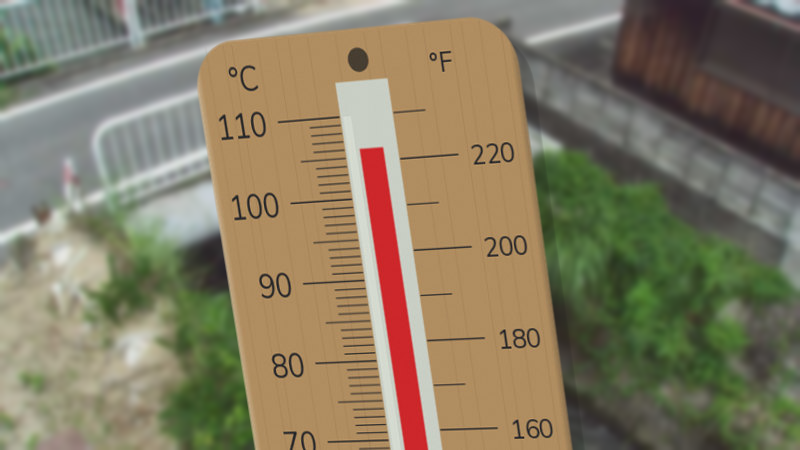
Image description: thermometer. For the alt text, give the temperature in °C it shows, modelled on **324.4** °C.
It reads **106** °C
